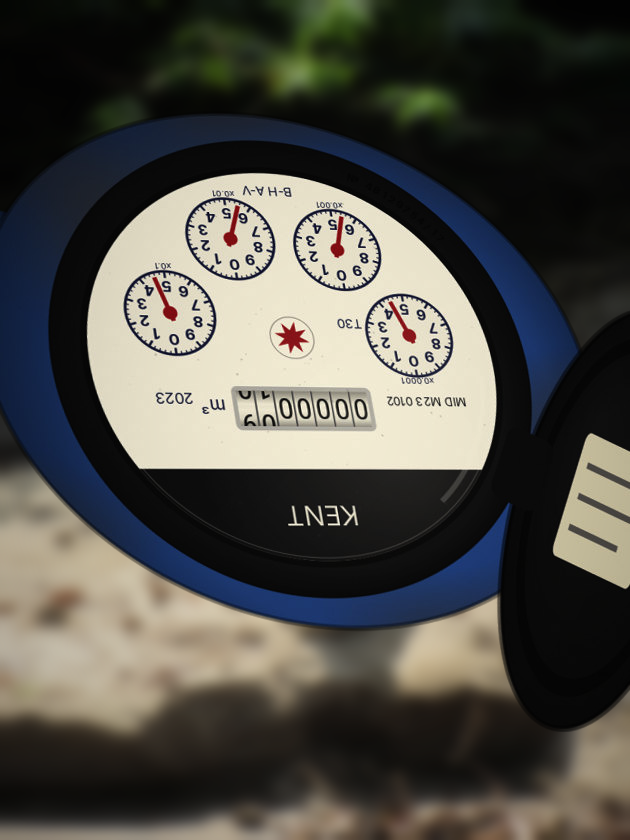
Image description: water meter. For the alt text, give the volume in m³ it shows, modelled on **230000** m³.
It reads **9.4554** m³
